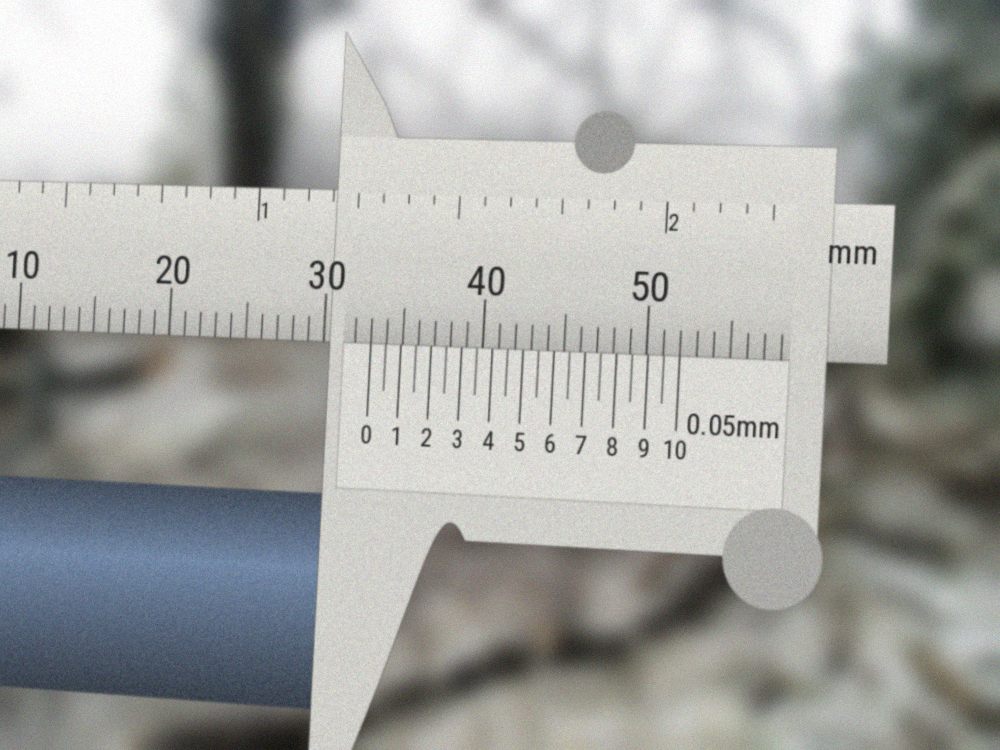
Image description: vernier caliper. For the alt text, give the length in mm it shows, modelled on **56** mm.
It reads **33.0** mm
